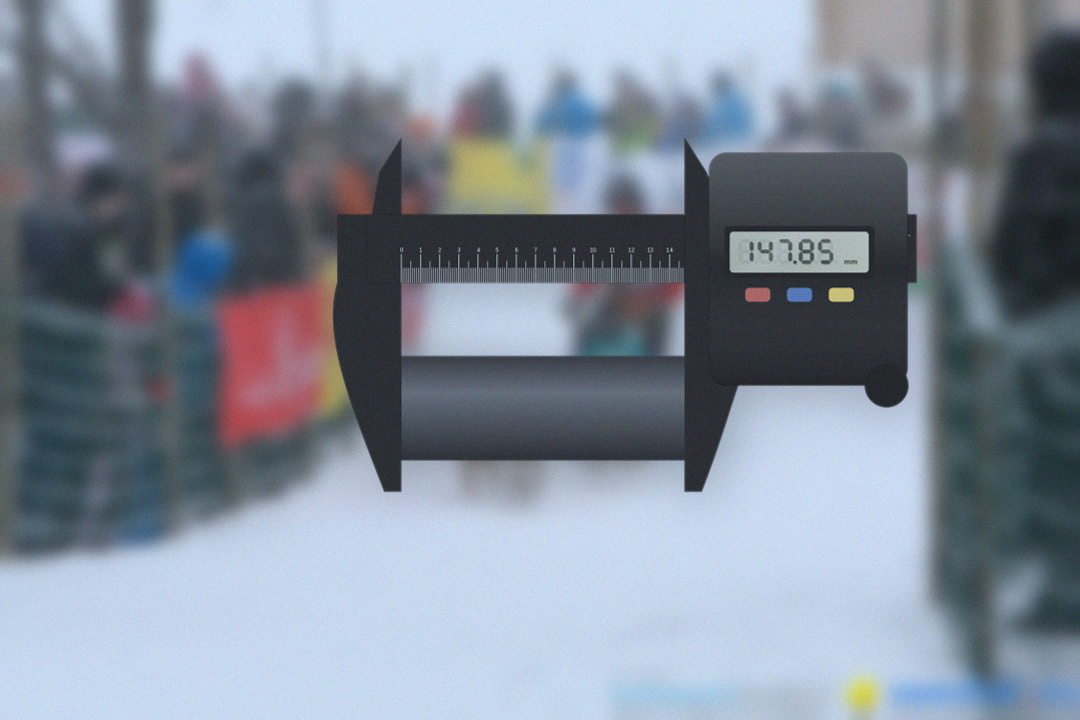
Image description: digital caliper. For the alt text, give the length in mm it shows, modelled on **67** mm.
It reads **147.85** mm
